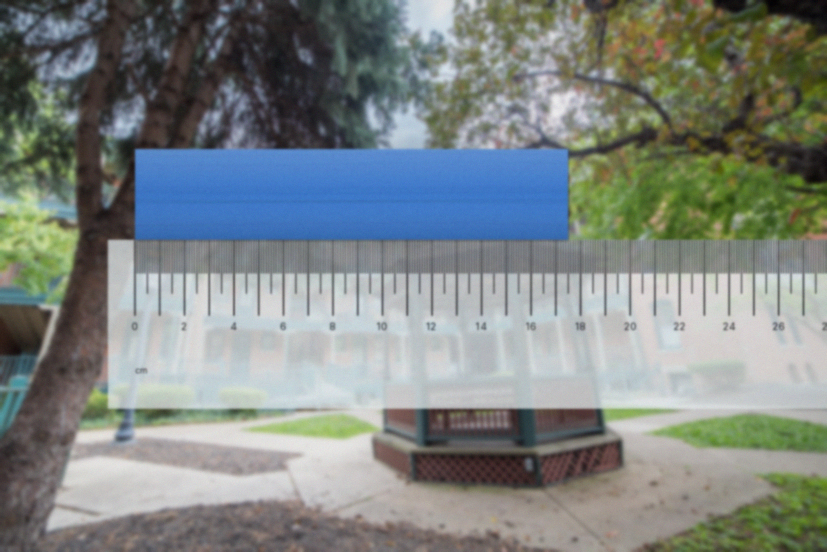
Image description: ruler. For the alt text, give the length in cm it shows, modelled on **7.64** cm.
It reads **17.5** cm
